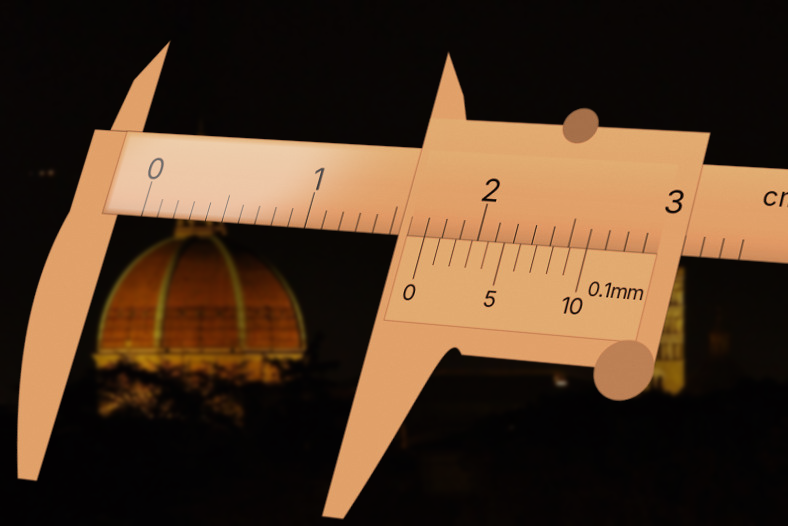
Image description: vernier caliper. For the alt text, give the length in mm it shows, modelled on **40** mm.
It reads **17.0** mm
